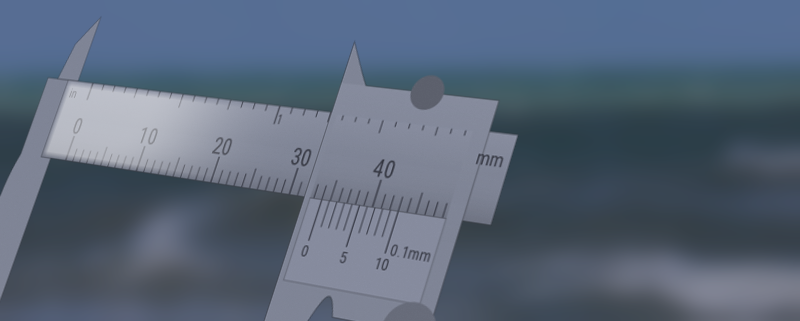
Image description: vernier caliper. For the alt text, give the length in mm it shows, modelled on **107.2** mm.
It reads **34.0** mm
